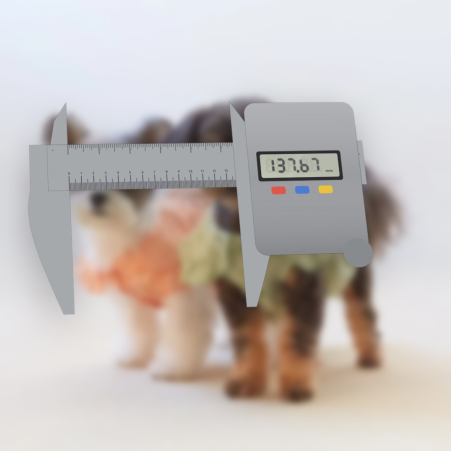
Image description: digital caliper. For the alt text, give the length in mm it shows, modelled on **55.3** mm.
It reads **137.67** mm
